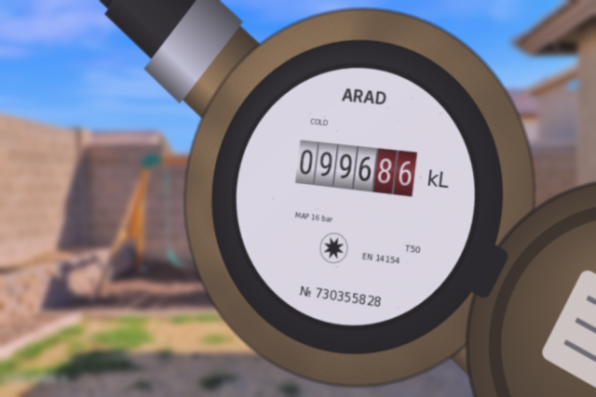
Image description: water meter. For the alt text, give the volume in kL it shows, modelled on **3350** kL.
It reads **996.86** kL
